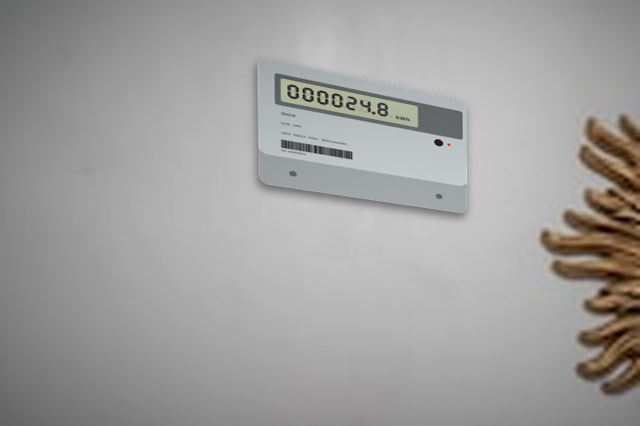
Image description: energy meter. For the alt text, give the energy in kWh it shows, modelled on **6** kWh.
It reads **24.8** kWh
